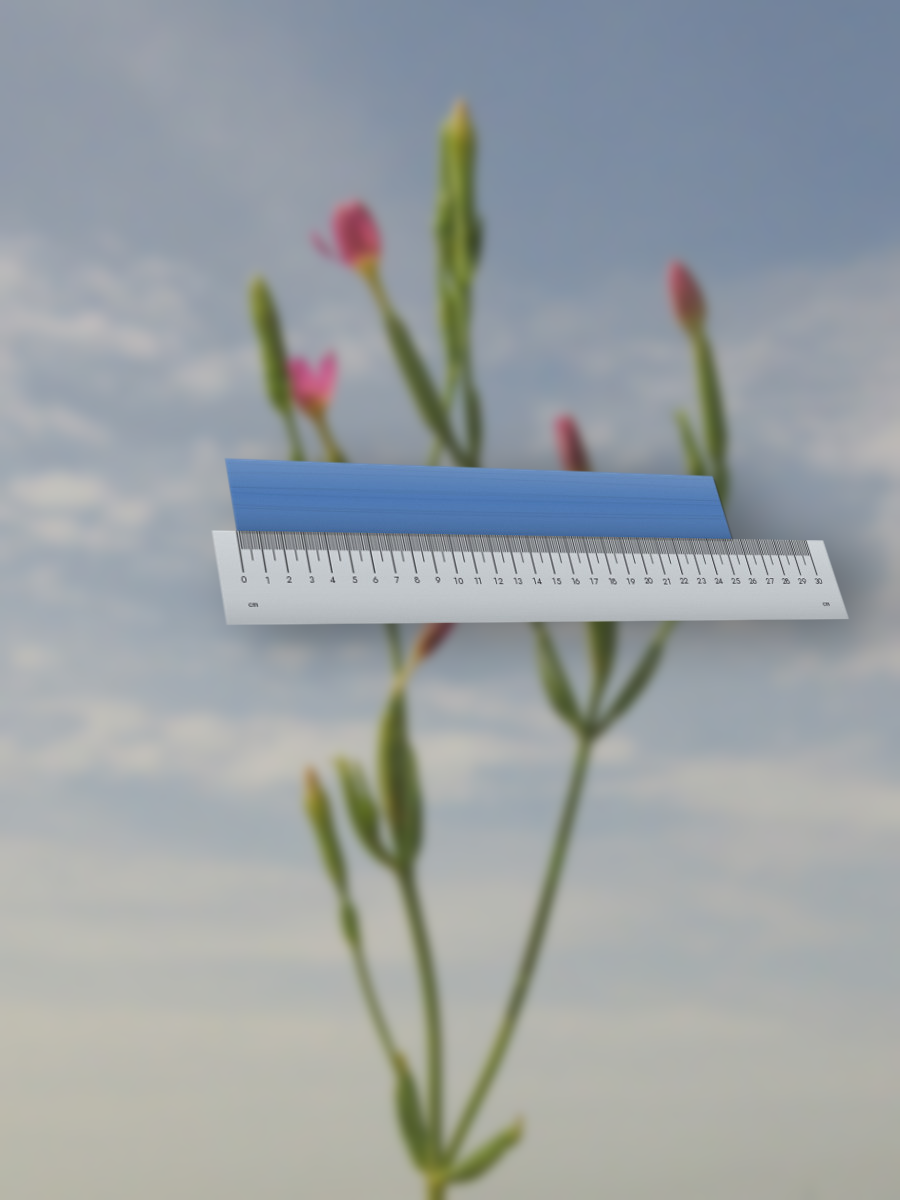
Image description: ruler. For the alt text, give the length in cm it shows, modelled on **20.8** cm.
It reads **25.5** cm
